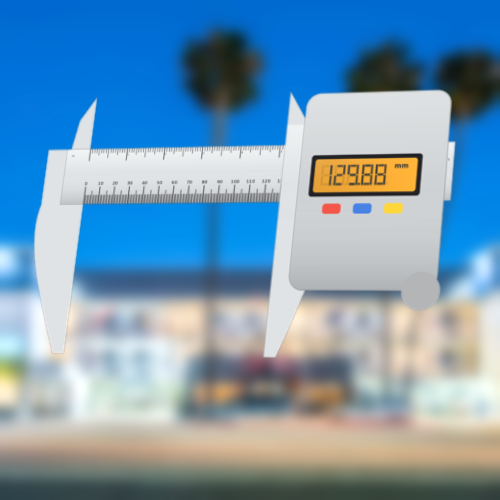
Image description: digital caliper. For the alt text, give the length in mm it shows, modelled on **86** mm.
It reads **129.88** mm
